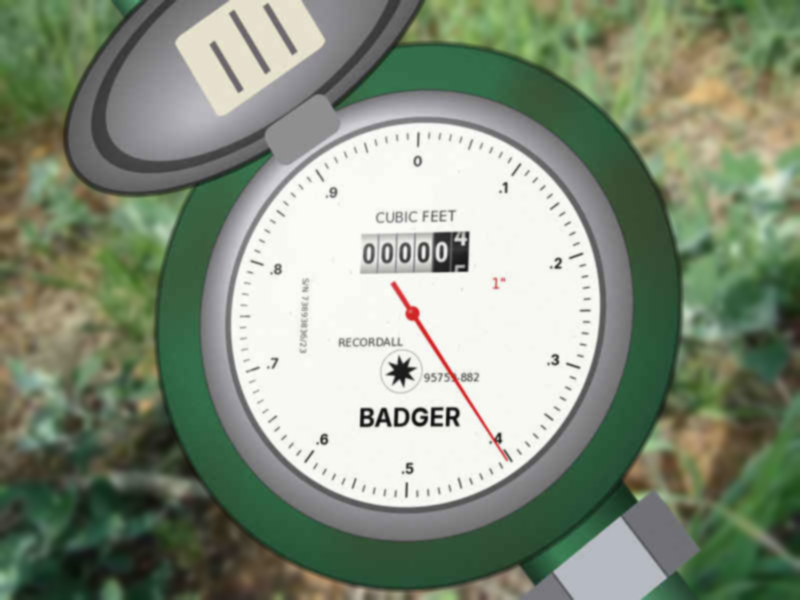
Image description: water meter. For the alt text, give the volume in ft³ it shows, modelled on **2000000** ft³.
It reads **4.40** ft³
